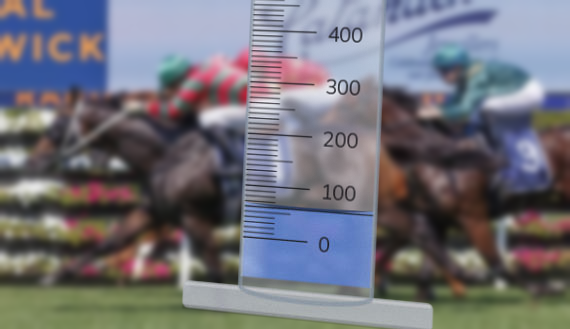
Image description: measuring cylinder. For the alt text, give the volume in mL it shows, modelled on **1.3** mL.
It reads **60** mL
